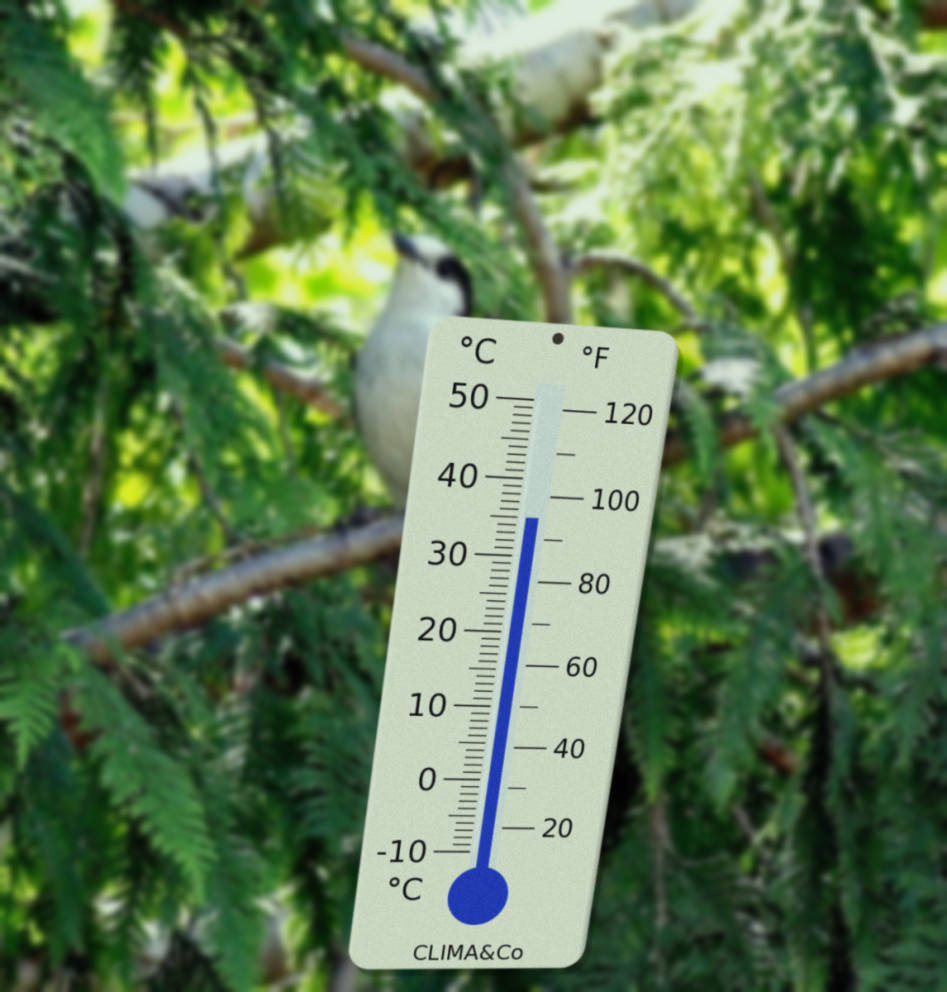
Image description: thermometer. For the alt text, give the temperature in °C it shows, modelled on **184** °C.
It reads **35** °C
